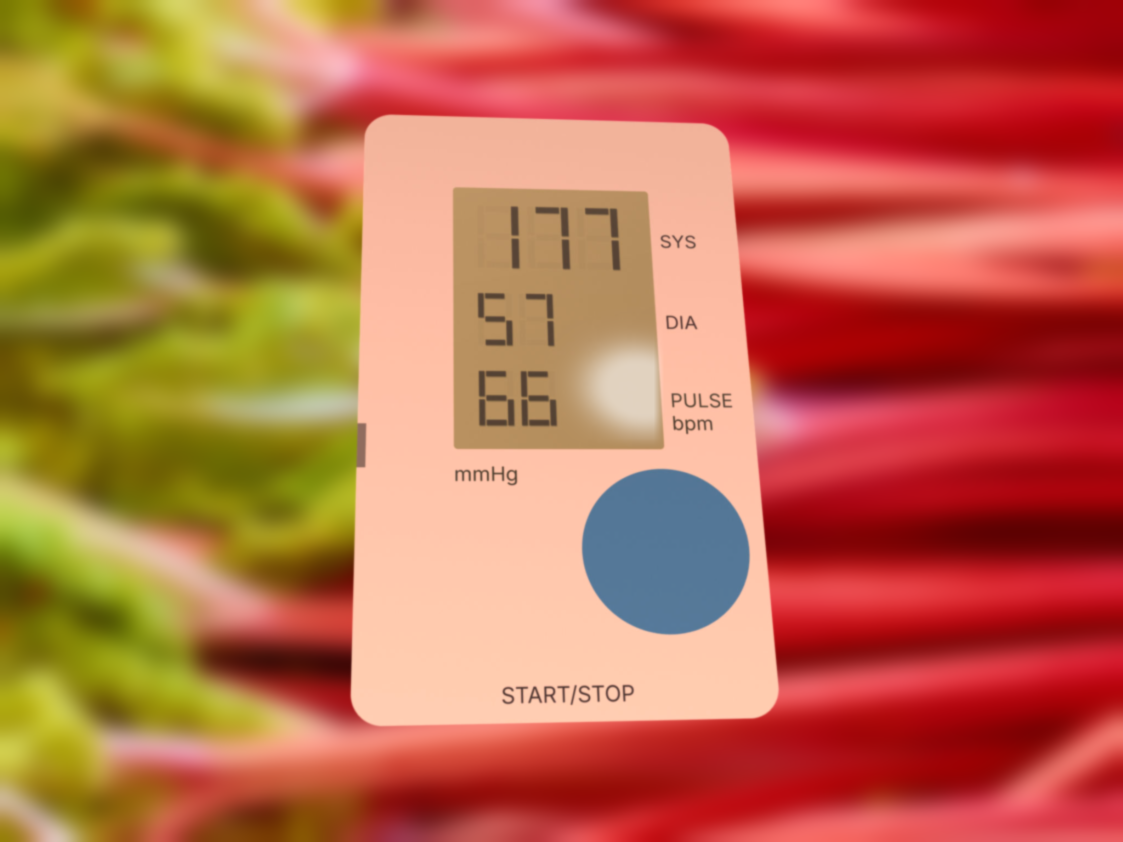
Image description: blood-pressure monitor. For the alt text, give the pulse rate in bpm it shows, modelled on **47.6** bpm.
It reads **66** bpm
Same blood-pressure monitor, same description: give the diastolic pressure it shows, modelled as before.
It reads **57** mmHg
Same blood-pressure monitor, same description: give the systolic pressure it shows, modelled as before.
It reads **177** mmHg
